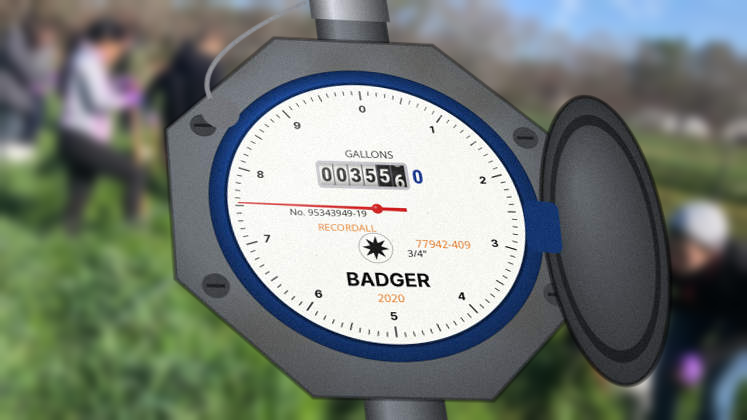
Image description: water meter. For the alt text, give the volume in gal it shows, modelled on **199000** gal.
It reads **35557.5** gal
